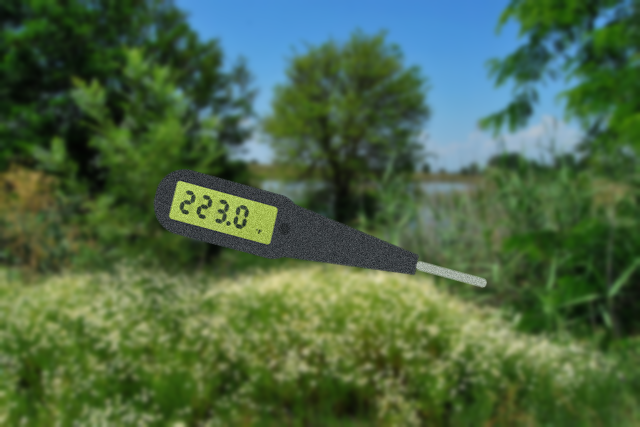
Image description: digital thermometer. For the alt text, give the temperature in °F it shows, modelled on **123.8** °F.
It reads **223.0** °F
